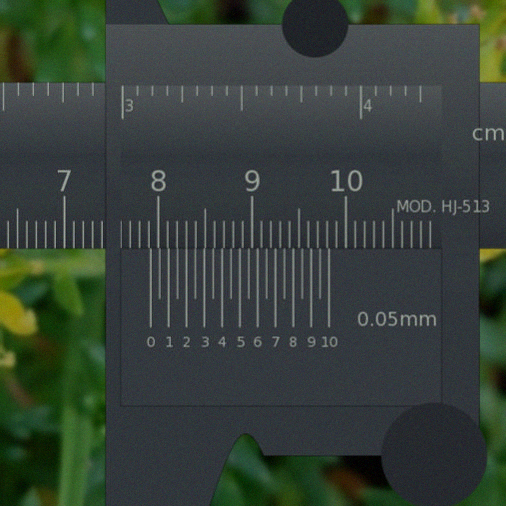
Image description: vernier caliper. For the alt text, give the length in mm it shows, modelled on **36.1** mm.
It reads **79.2** mm
